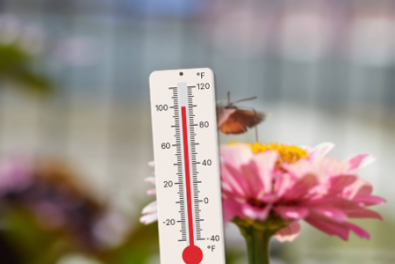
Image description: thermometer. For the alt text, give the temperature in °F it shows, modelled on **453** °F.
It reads **100** °F
